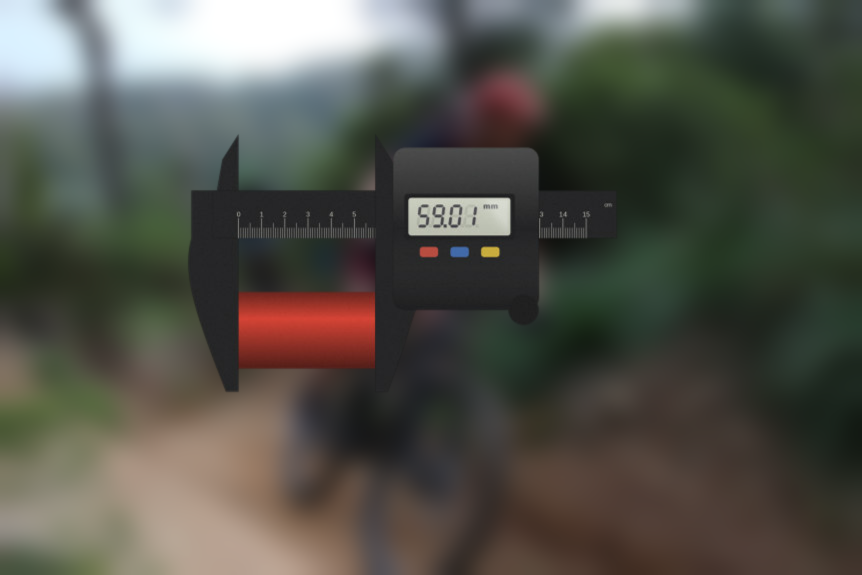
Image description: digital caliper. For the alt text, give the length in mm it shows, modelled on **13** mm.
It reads **59.01** mm
